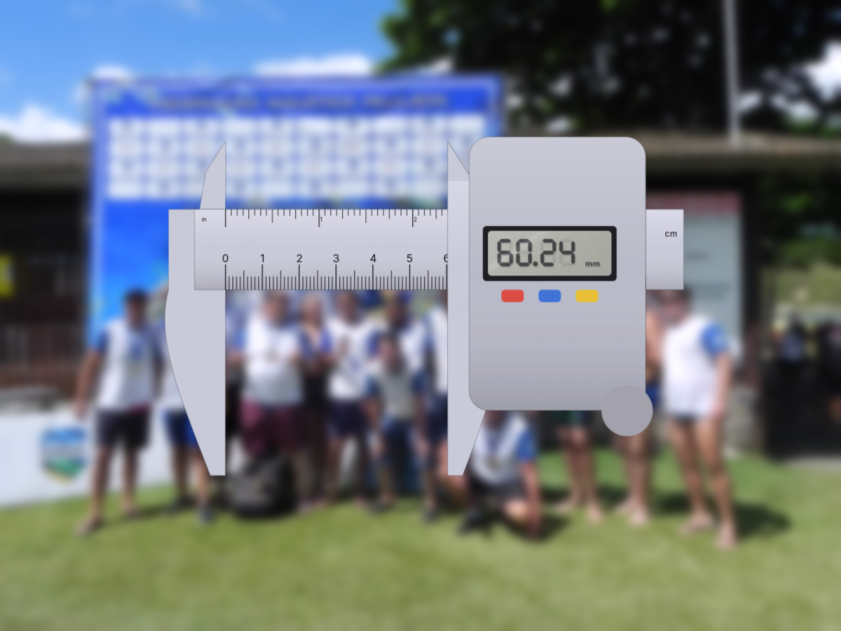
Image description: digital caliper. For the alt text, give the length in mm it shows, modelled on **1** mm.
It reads **60.24** mm
